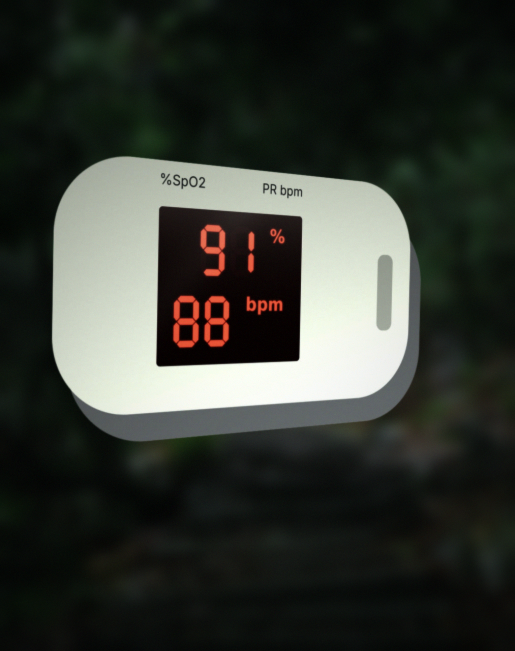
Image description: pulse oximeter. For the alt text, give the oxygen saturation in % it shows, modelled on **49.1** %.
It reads **91** %
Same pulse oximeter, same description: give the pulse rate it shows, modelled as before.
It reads **88** bpm
